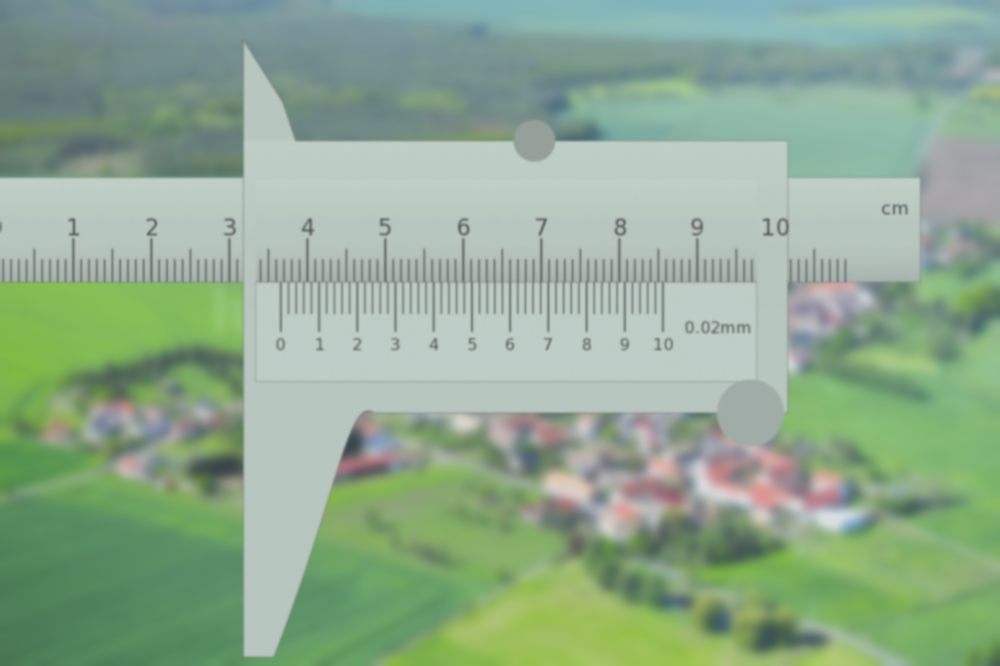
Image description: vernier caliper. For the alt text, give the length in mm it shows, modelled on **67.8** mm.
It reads **36.6** mm
